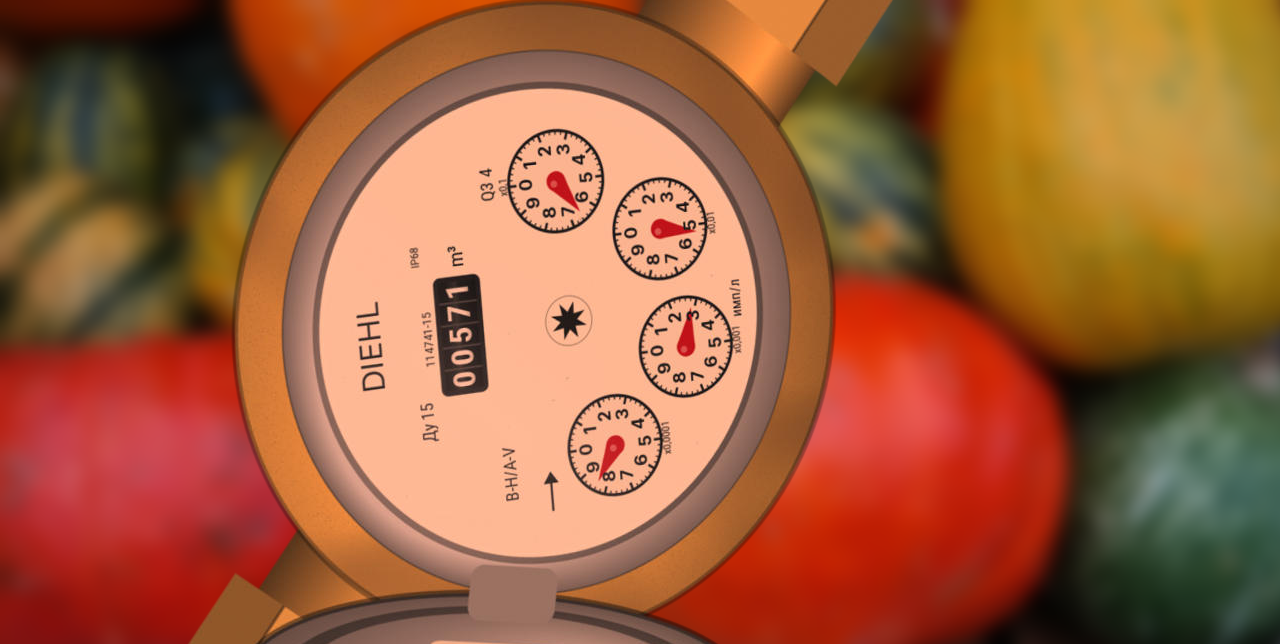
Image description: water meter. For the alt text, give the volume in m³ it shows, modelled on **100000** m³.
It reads **571.6528** m³
